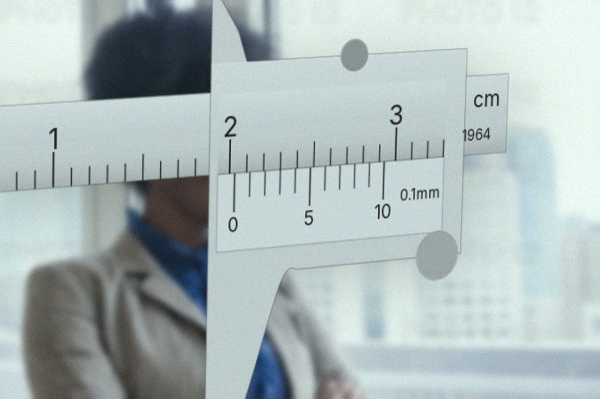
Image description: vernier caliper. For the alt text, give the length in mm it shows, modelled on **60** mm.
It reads **20.3** mm
